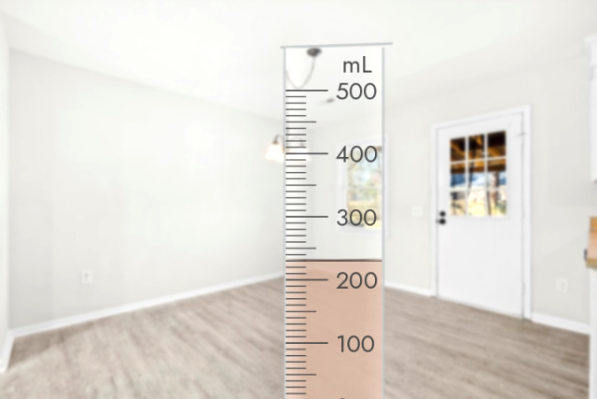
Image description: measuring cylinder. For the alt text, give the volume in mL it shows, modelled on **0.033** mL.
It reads **230** mL
